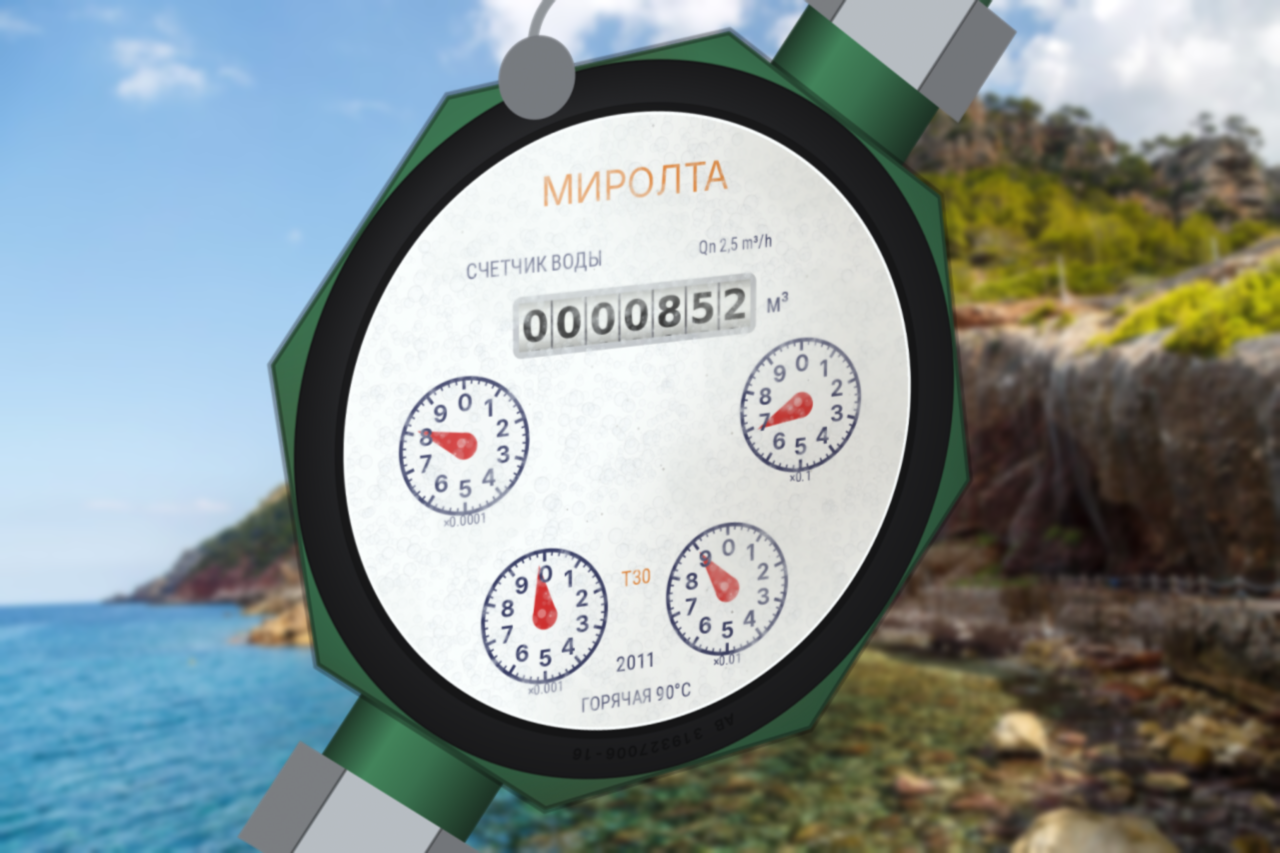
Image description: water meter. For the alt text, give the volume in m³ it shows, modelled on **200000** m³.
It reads **852.6898** m³
